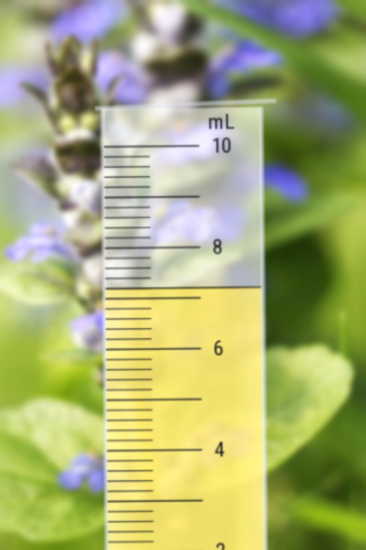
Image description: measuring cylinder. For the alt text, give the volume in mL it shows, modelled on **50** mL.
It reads **7.2** mL
